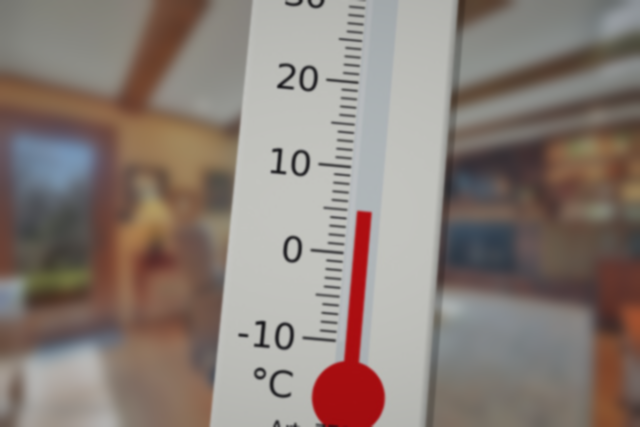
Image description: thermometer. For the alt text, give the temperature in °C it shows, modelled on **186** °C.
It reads **5** °C
